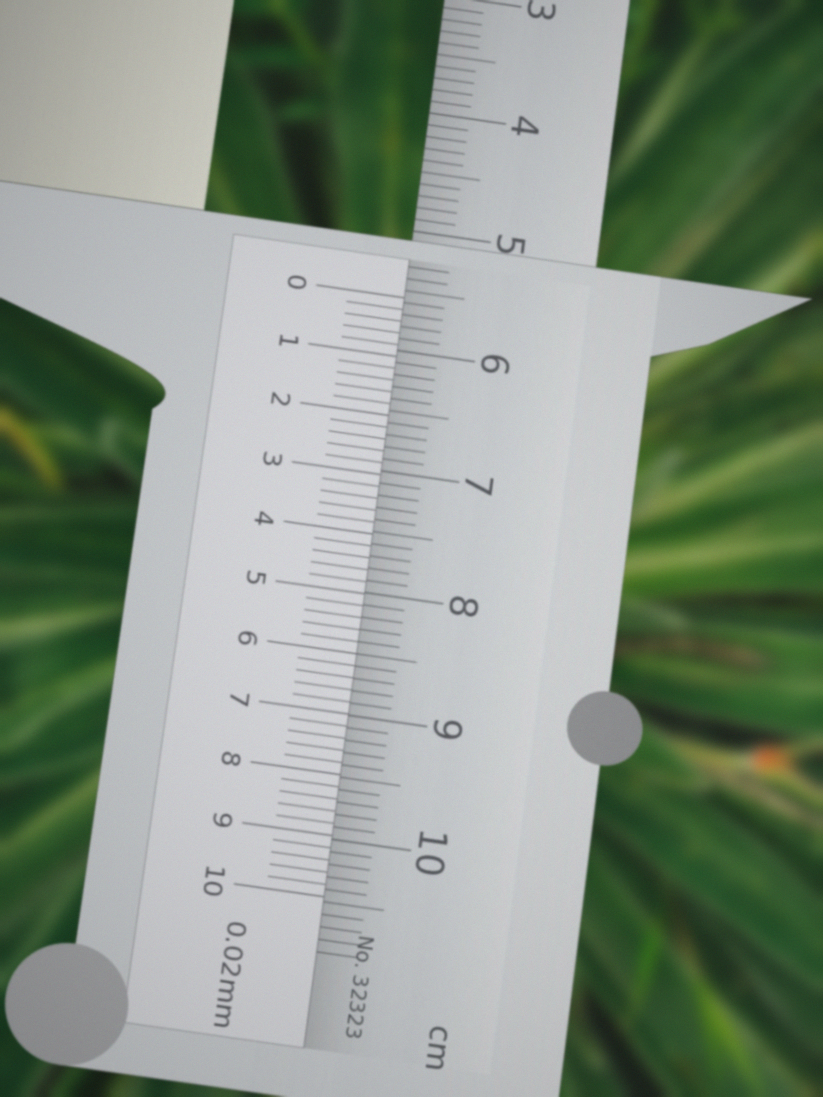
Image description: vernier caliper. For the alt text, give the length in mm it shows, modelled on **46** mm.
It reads **55.6** mm
